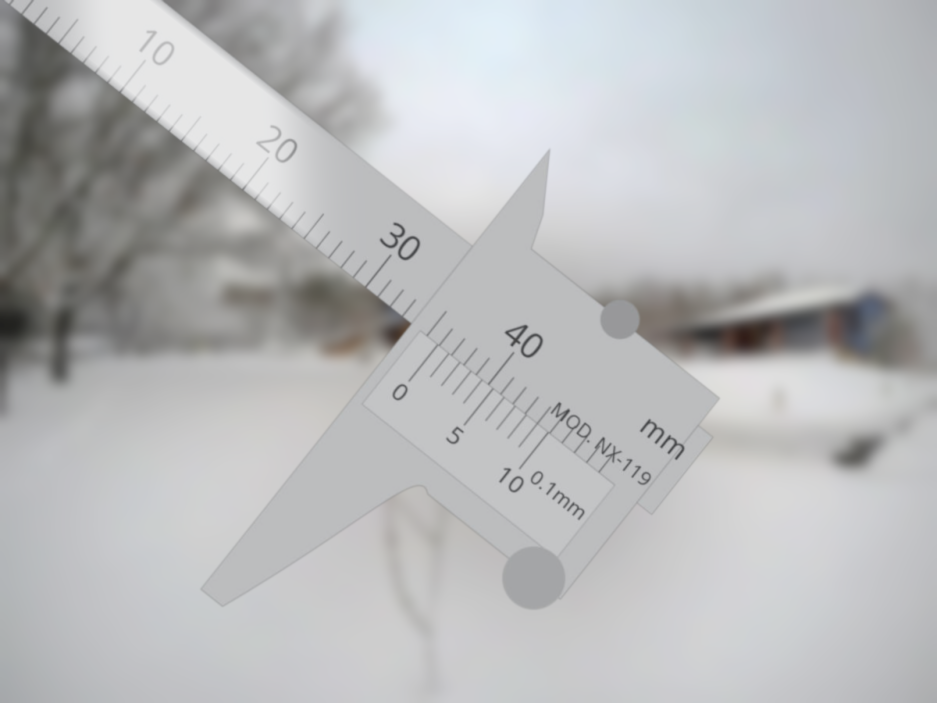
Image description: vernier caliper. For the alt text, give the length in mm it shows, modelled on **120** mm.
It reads **35.9** mm
